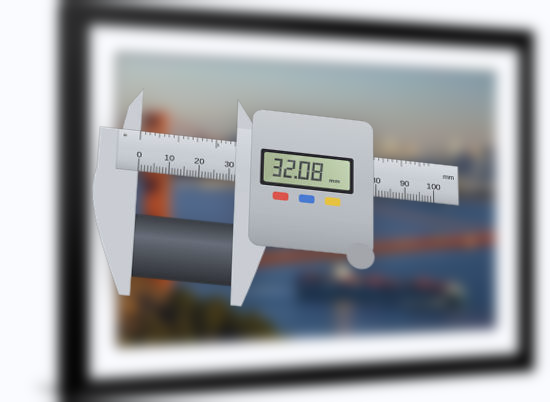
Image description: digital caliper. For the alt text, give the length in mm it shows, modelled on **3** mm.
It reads **32.08** mm
